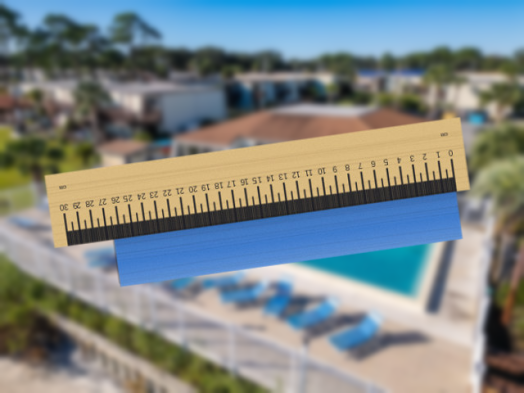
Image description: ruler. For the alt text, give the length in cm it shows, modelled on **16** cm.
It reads **26.5** cm
